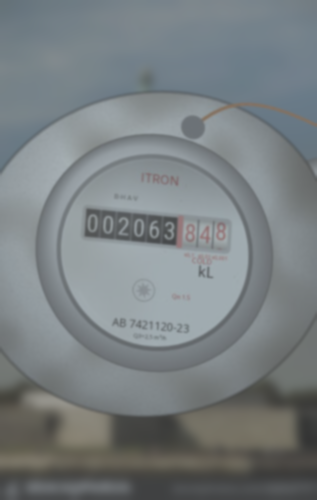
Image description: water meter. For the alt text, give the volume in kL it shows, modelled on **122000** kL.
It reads **2063.848** kL
